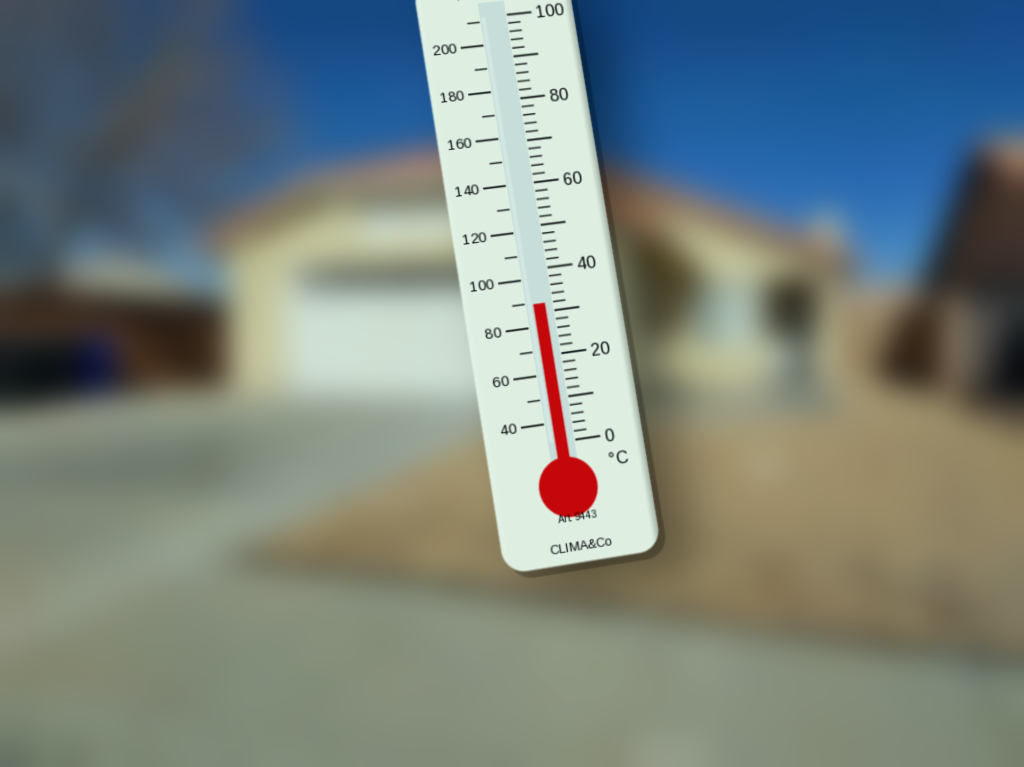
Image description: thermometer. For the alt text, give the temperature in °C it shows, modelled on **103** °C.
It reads **32** °C
